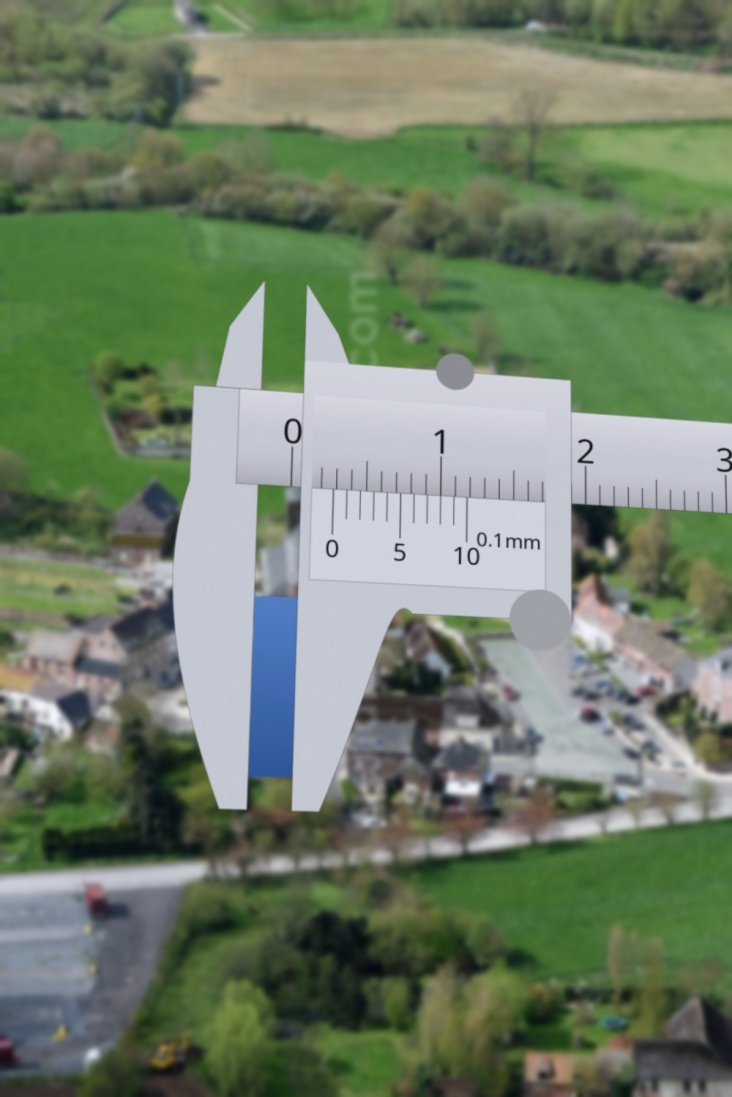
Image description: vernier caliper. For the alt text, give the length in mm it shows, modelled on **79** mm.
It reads **2.8** mm
